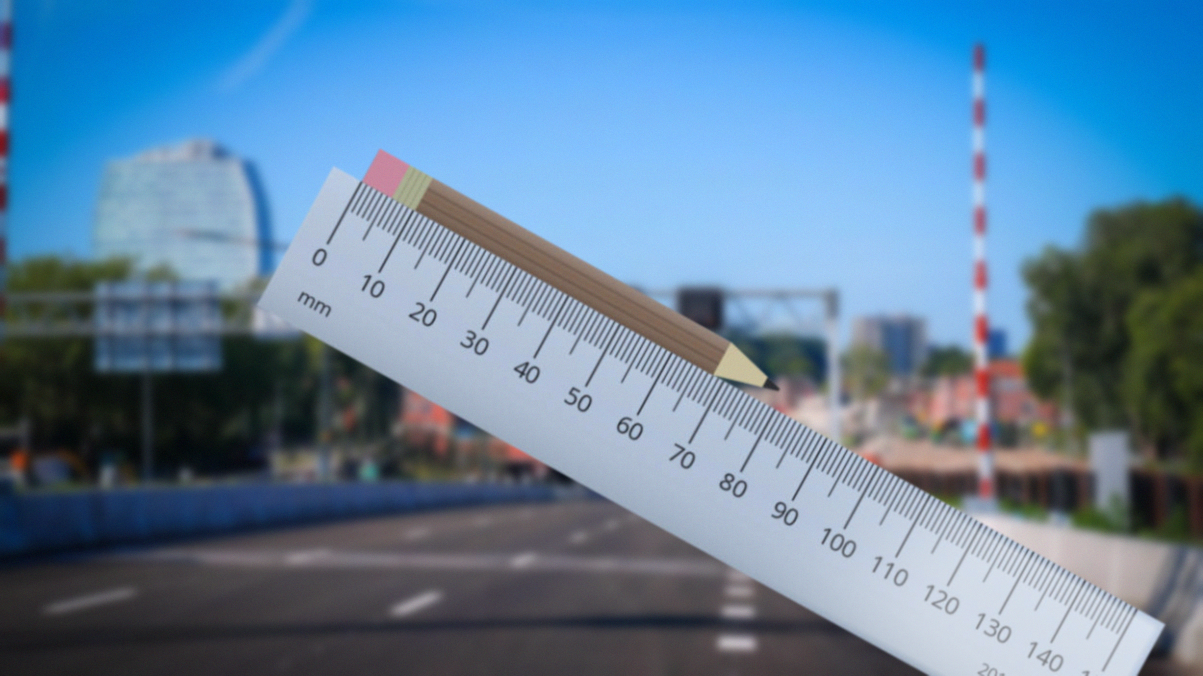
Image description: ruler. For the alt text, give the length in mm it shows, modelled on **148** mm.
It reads **79** mm
